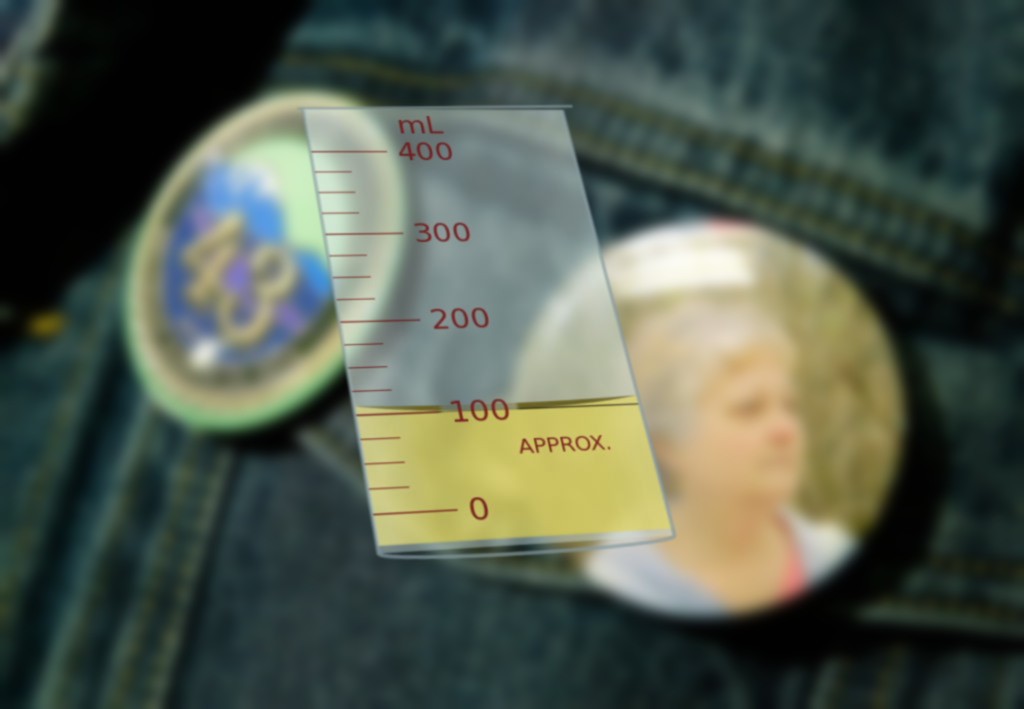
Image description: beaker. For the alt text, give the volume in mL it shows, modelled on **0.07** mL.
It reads **100** mL
